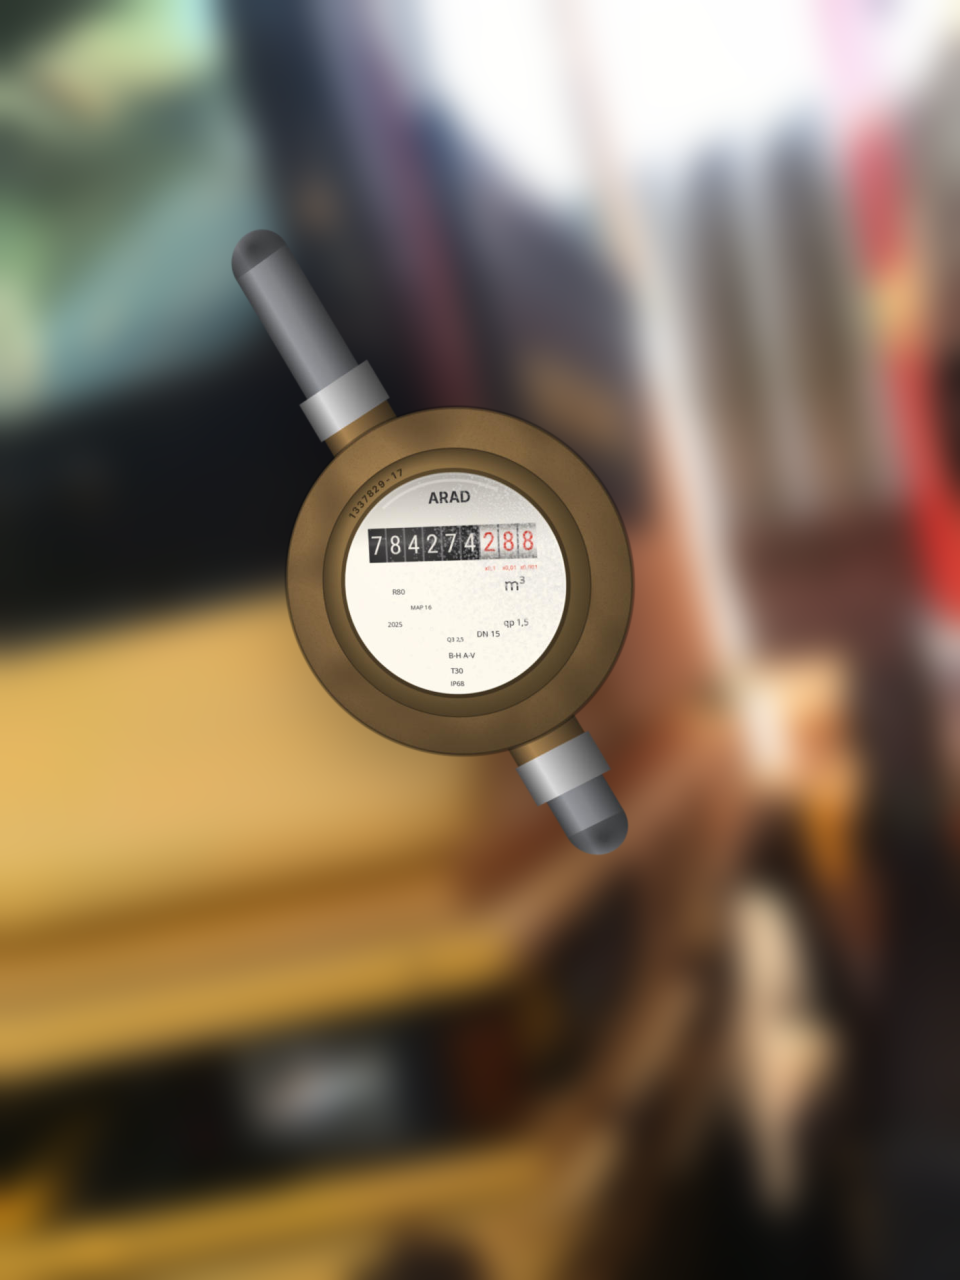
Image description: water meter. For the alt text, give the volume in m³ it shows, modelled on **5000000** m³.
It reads **784274.288** m³
